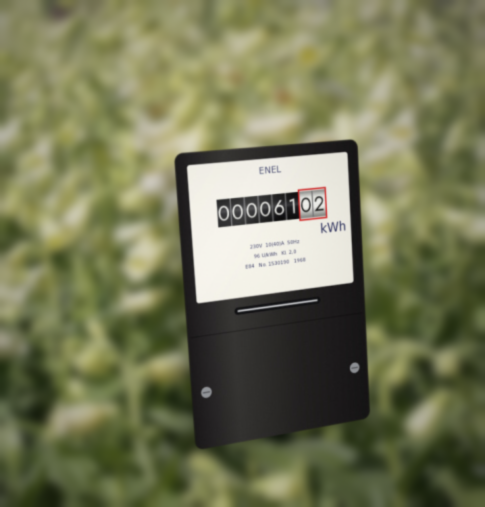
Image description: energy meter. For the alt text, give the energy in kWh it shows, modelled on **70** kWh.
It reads **61.02** kWh
